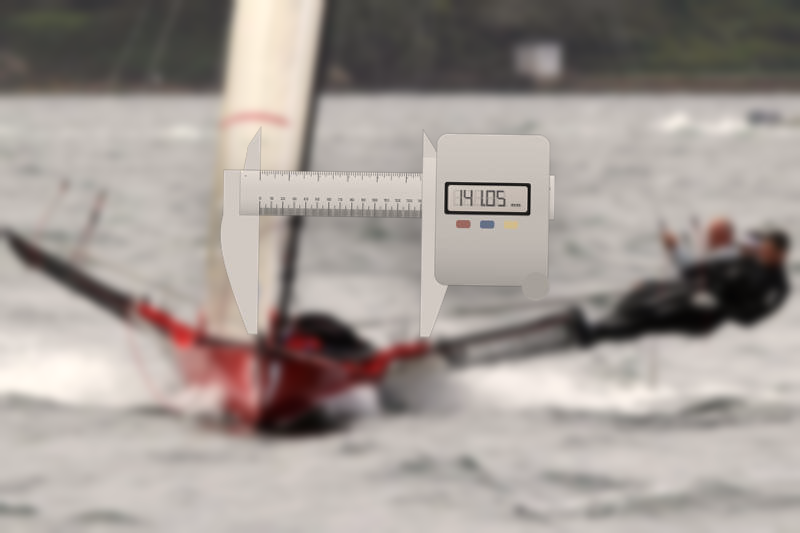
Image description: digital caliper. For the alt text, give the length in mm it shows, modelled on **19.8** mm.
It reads **141.05** mm
